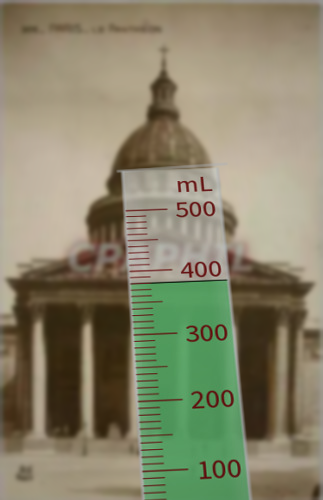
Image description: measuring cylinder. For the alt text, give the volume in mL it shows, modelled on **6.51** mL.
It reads **380** mL
